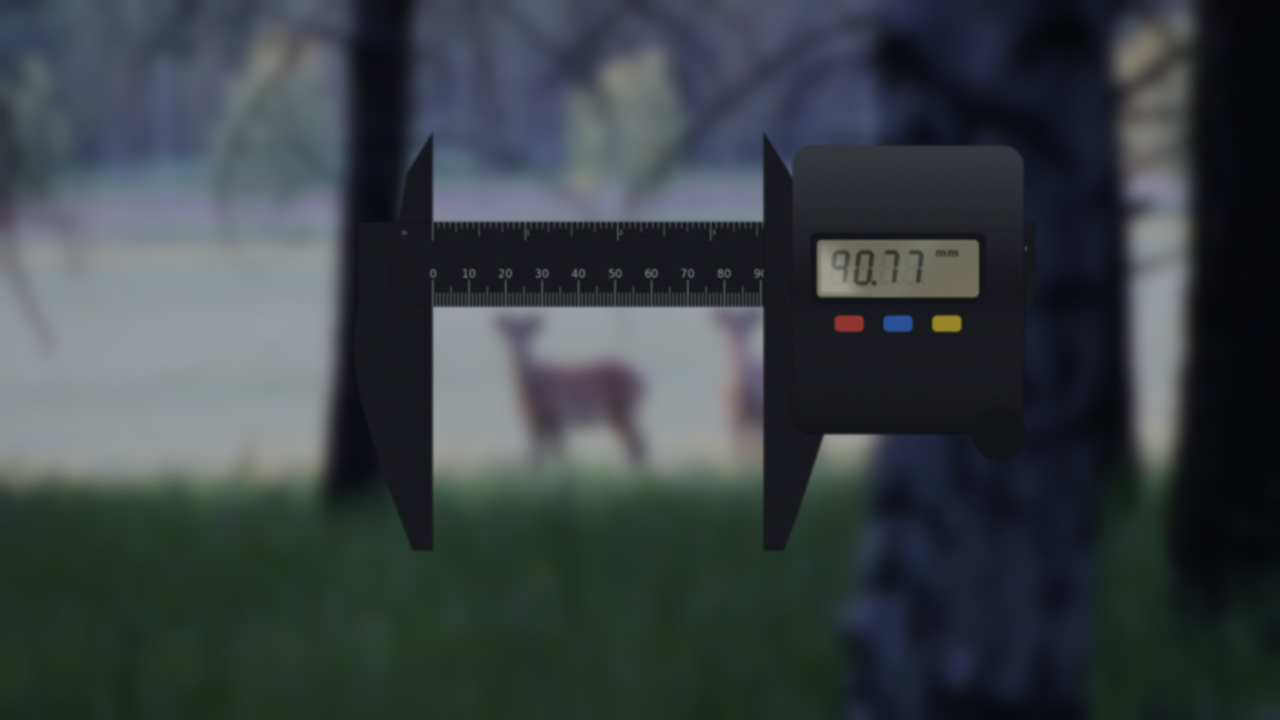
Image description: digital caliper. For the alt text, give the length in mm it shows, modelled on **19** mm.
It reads **90.77** mm
